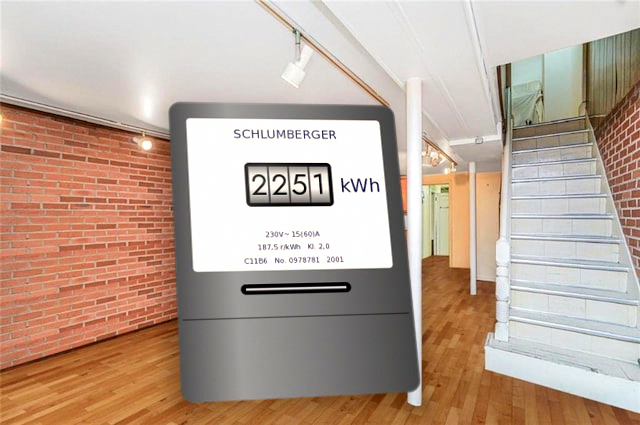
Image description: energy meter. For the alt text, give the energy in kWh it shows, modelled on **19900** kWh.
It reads **2251** kWh
